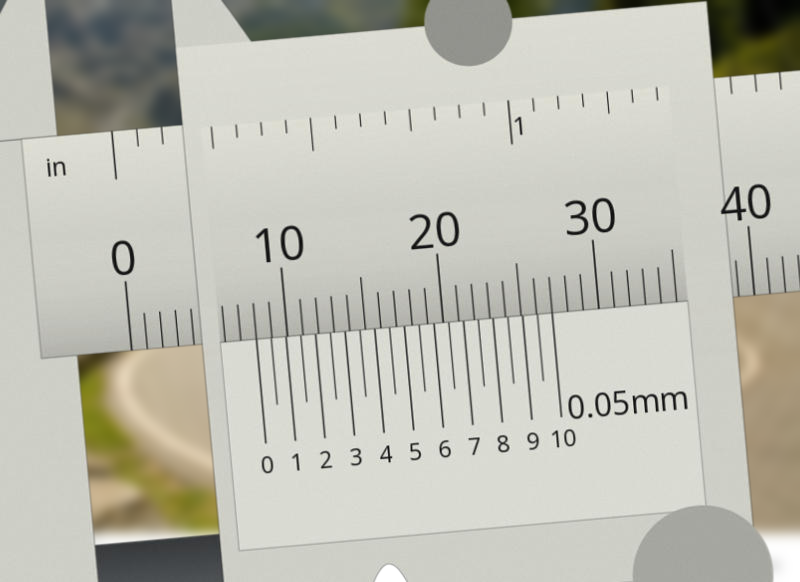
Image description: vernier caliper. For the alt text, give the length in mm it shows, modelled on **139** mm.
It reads **8.0** mm
